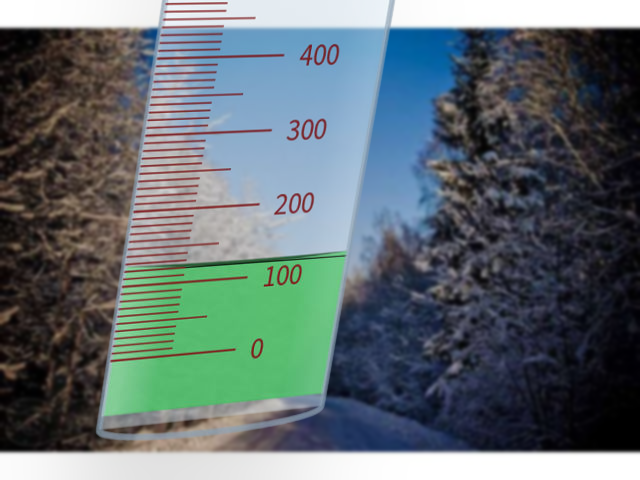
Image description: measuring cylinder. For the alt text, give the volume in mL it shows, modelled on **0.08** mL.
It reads **120** mL
